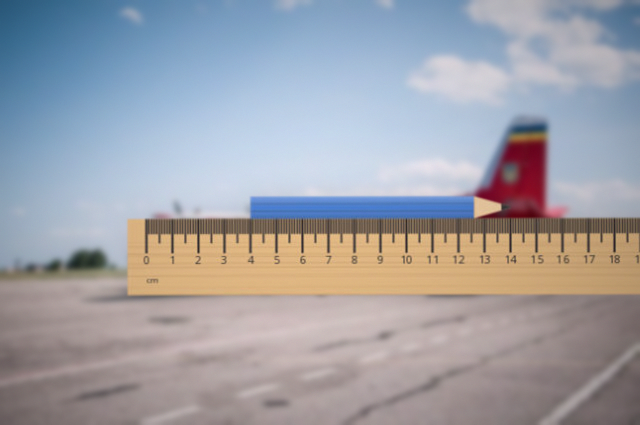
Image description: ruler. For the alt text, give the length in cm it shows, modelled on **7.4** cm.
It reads **10** cm
